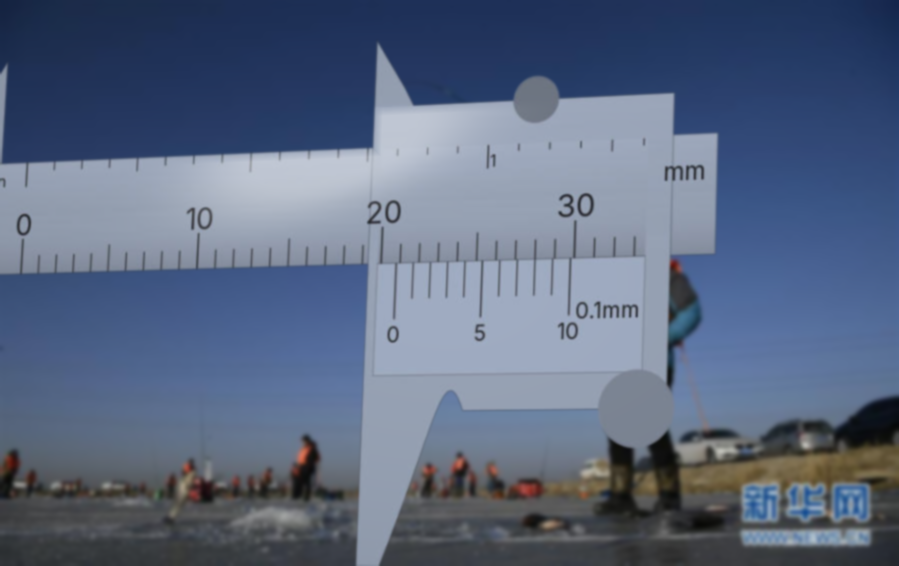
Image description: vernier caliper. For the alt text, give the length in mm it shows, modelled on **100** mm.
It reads **20.8** mm
